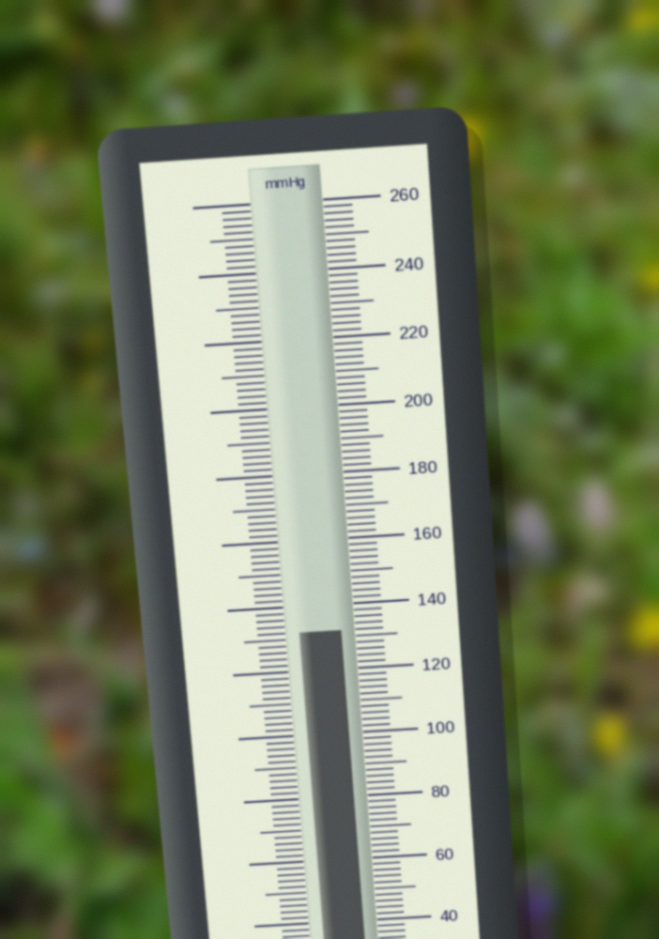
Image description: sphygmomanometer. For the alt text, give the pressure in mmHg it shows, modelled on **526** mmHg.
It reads **132** mmHg
